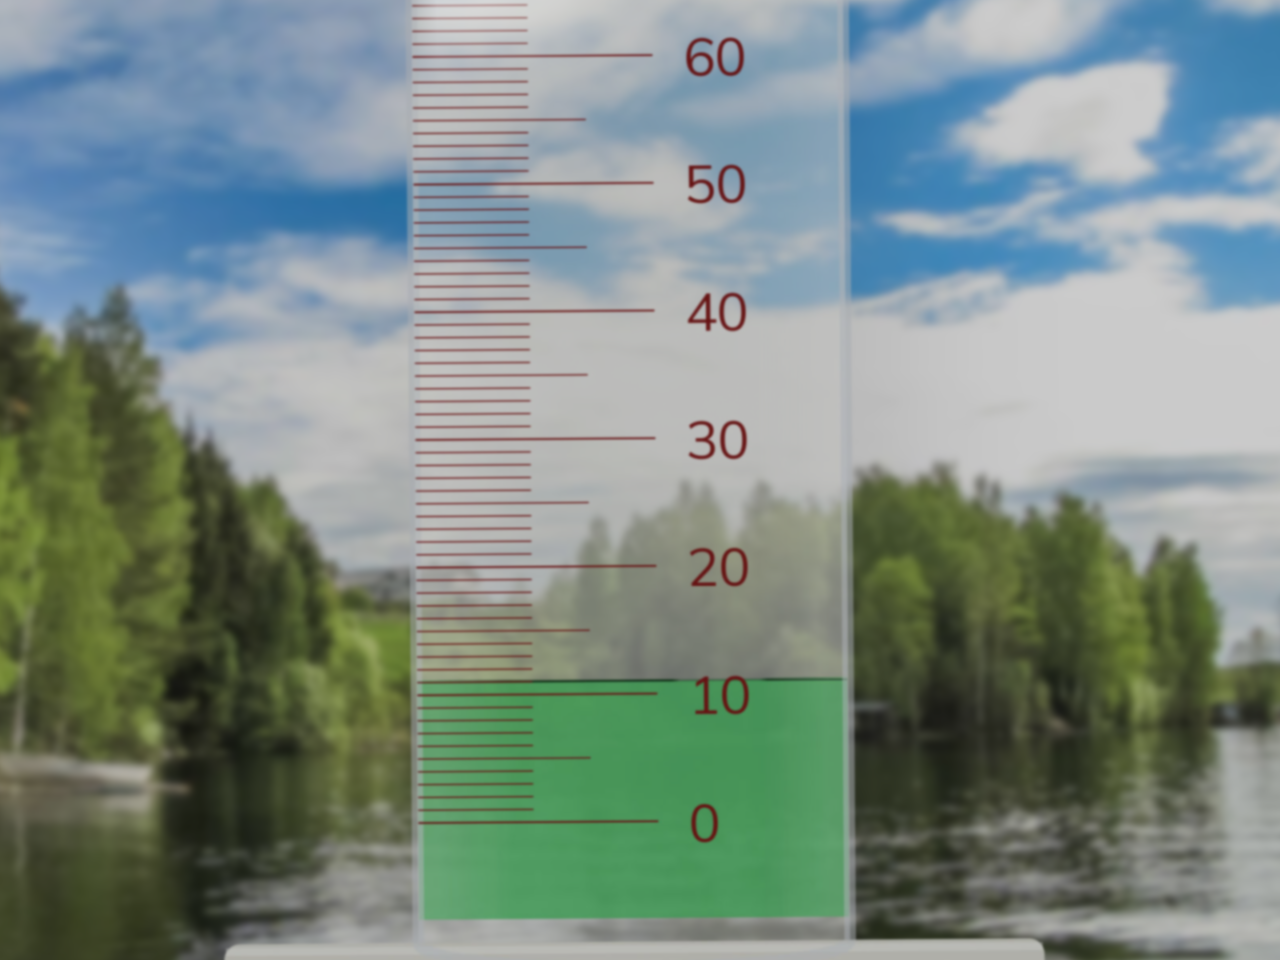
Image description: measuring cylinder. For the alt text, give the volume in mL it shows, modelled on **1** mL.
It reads **11** mL
